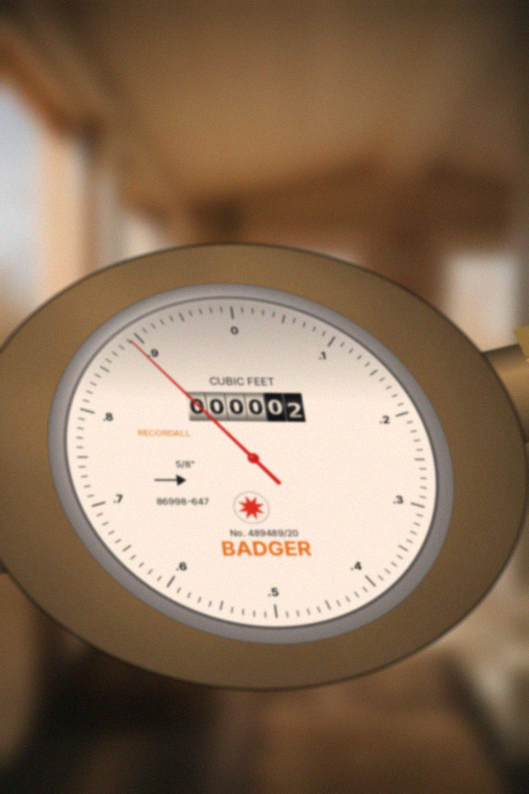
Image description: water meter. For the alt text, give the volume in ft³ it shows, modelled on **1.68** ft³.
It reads **1.89** ft³
